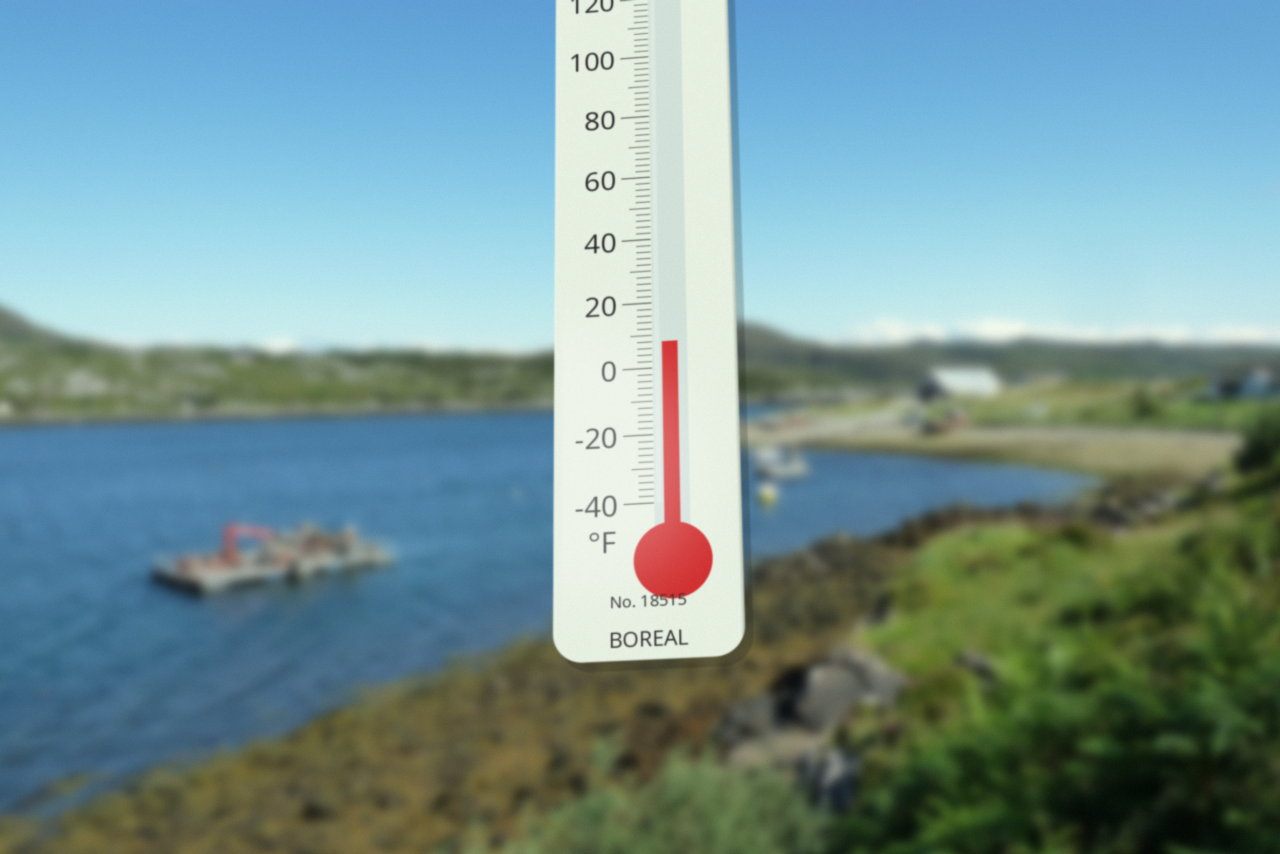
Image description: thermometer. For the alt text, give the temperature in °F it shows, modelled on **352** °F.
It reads **8** °F
